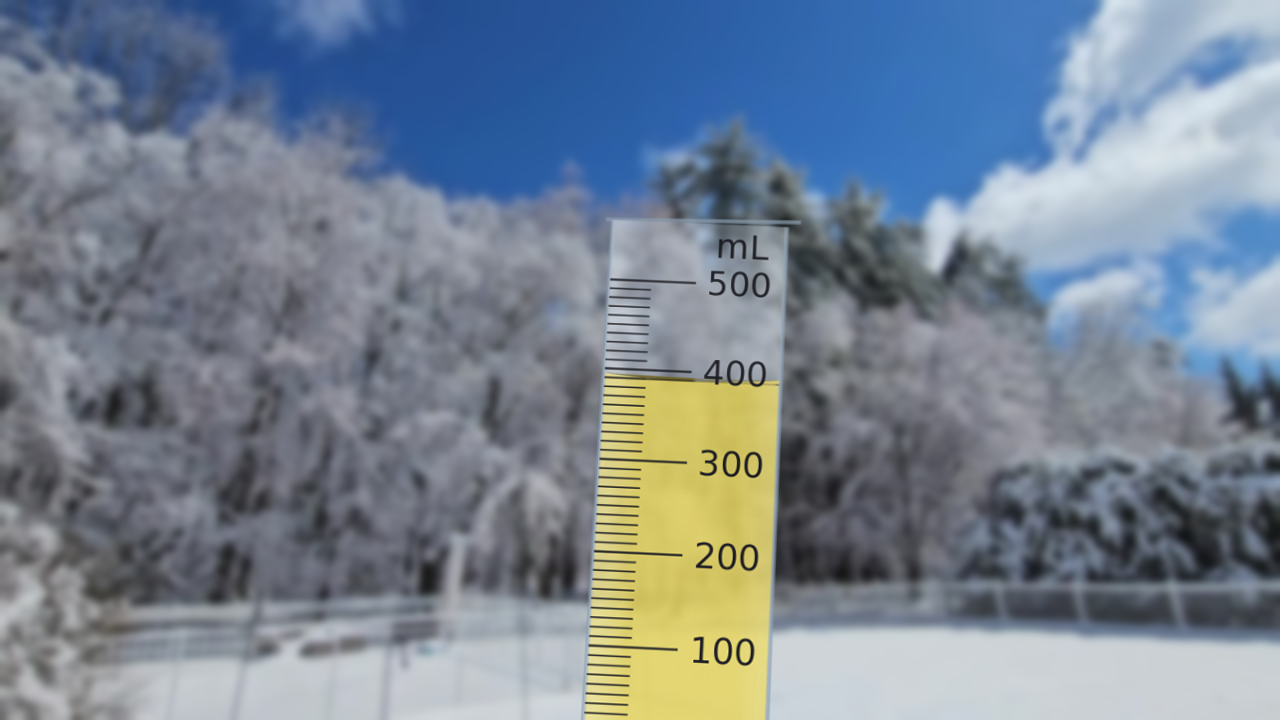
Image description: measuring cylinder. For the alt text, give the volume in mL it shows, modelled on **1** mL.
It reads **390** mL
